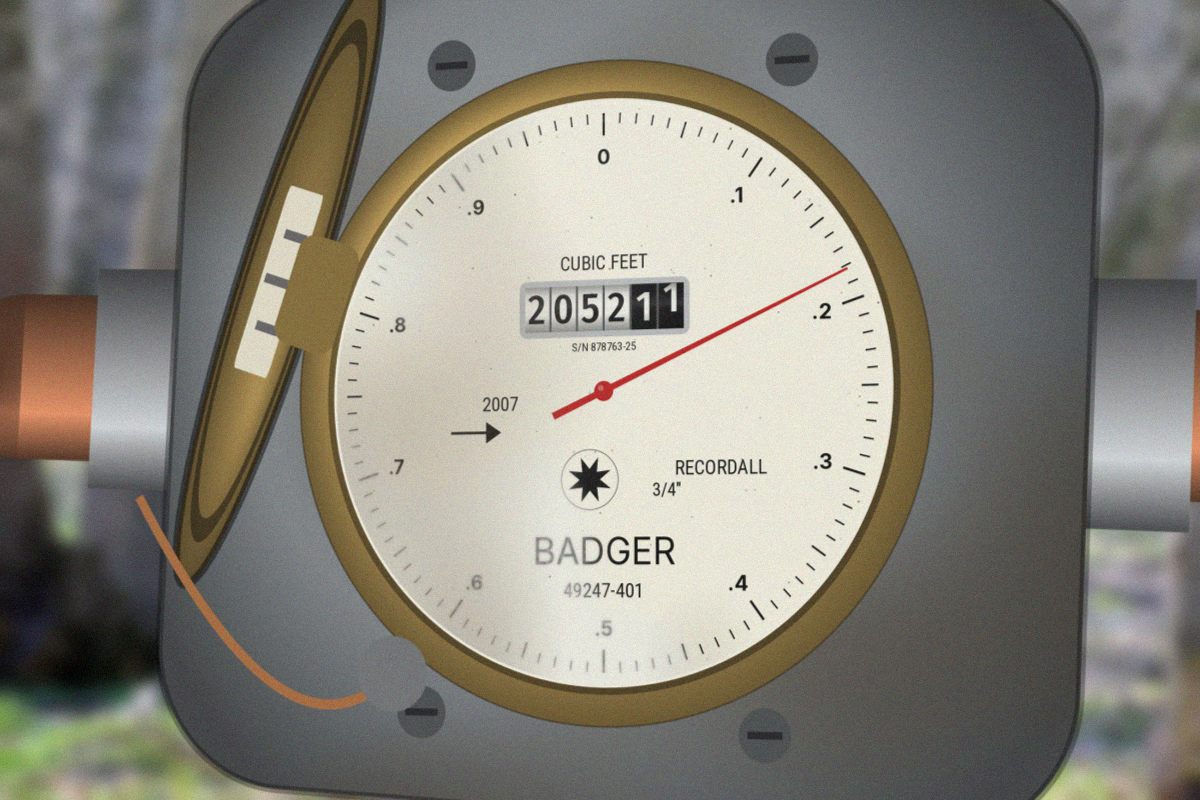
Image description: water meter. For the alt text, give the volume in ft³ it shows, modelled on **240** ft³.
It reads **205211.18** ft³
